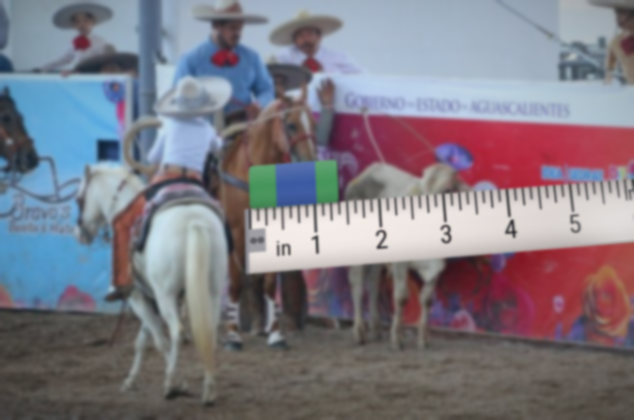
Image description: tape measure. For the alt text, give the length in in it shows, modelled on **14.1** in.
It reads **1.375** in
